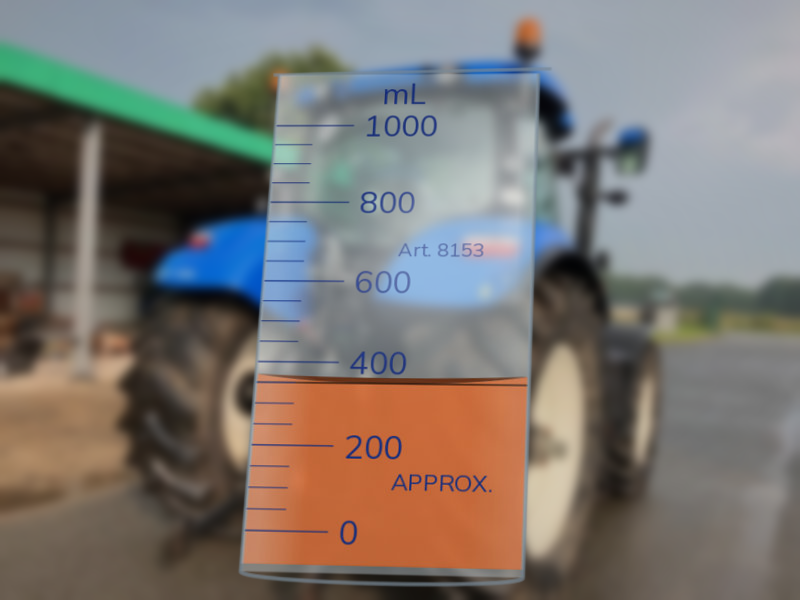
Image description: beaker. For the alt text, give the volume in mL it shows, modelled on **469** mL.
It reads **350** mL
